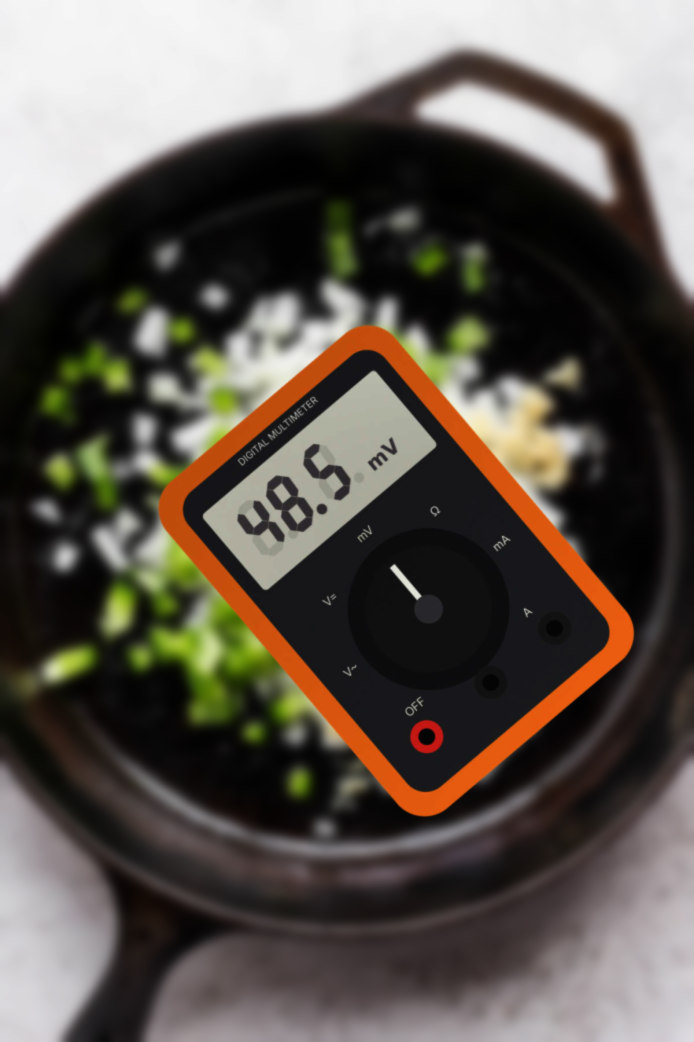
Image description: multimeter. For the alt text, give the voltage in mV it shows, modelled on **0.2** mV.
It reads **48.5** mV
